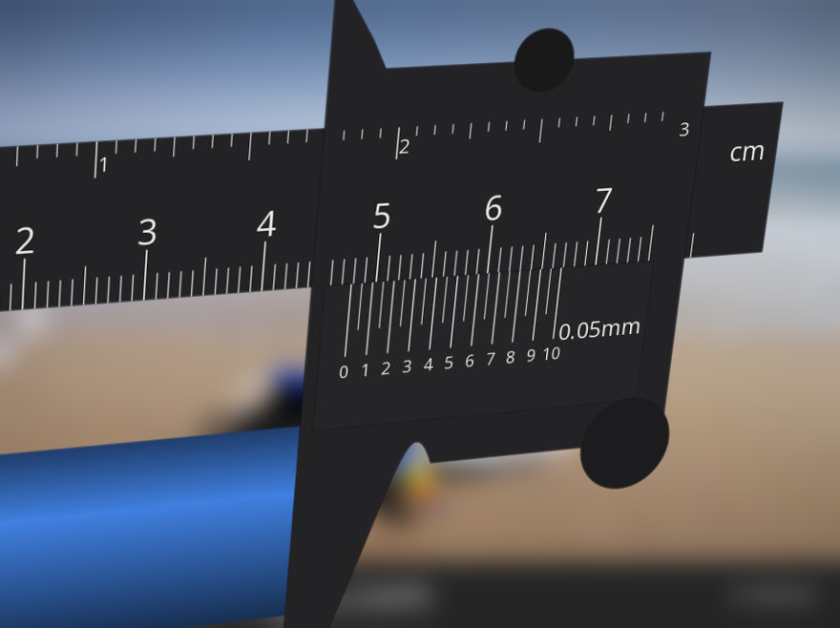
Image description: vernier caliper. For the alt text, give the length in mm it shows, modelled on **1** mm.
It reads **47.8** mm
